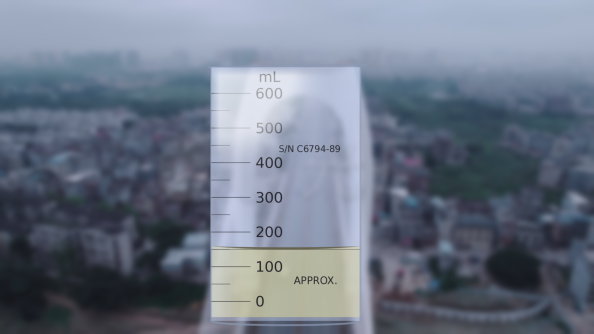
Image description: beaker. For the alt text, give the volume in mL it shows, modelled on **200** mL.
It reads **150** mL
